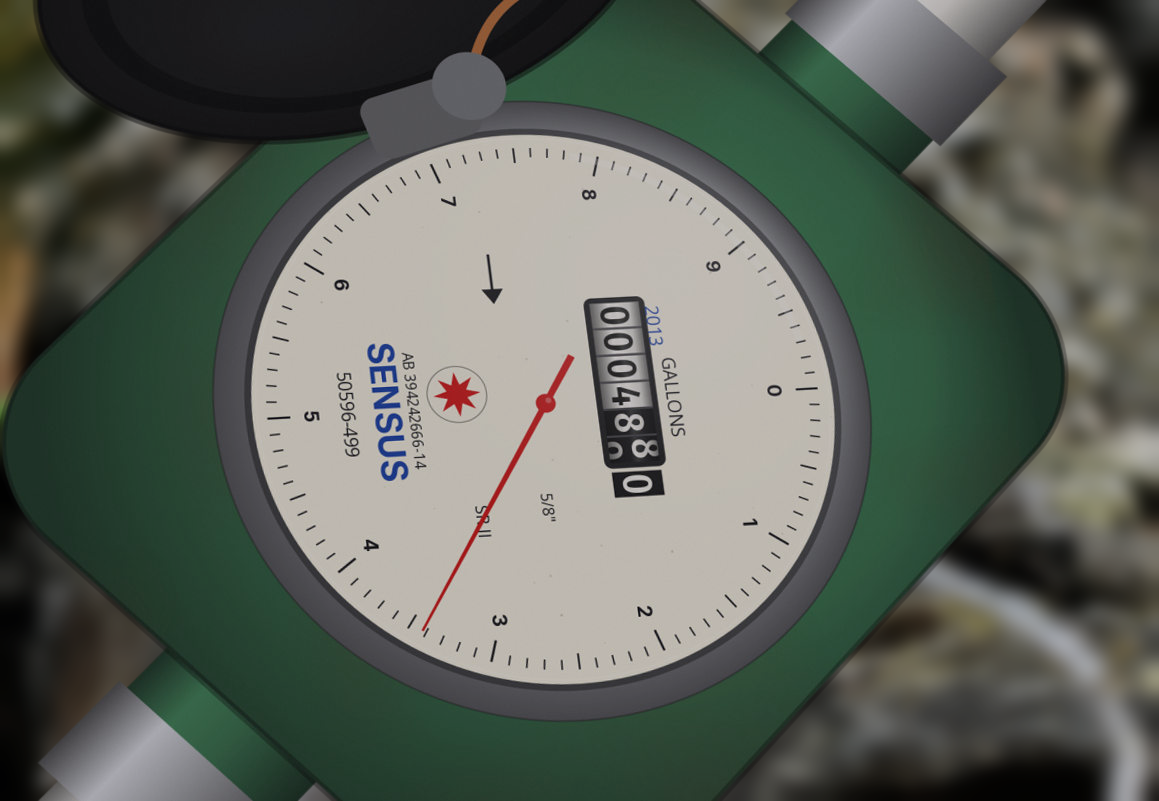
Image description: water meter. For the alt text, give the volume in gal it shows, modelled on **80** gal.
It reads **4883.4** gal
